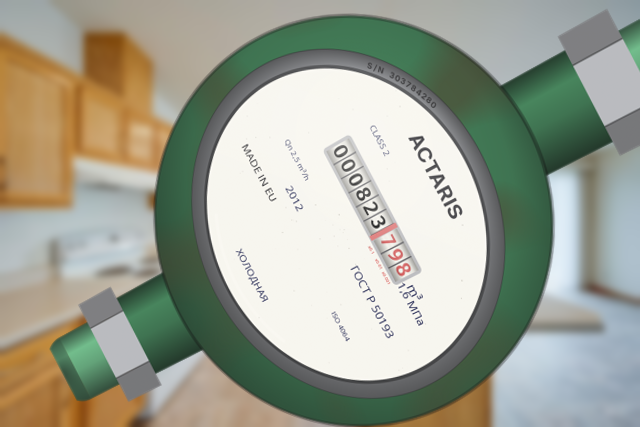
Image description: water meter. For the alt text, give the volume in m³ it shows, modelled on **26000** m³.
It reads **823.798** m³
